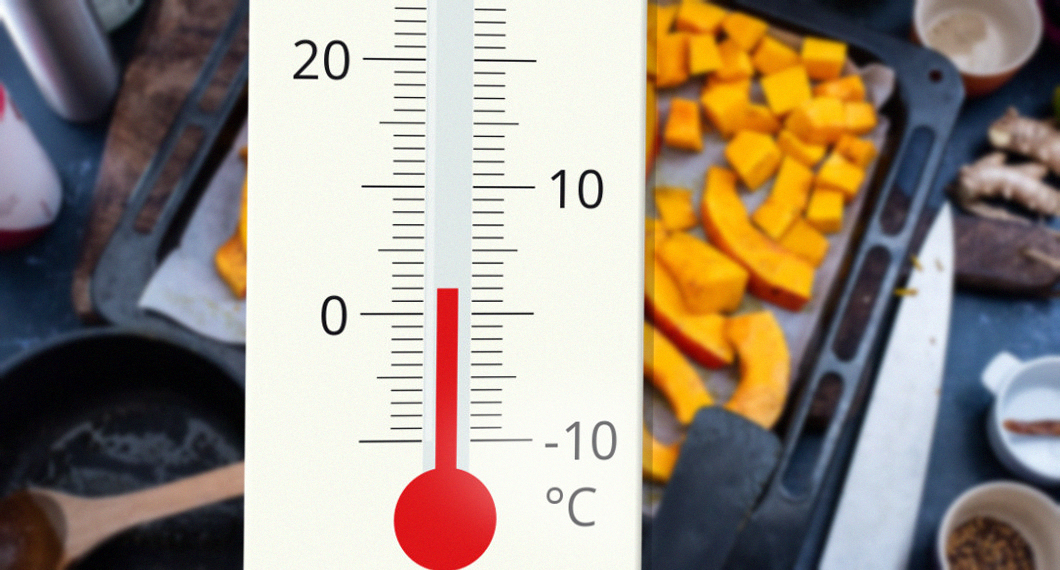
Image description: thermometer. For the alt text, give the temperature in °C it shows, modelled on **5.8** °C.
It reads **2** °C
